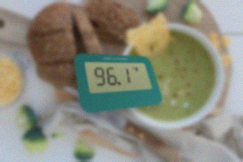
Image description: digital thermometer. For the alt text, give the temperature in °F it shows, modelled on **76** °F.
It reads **96.1** °F
